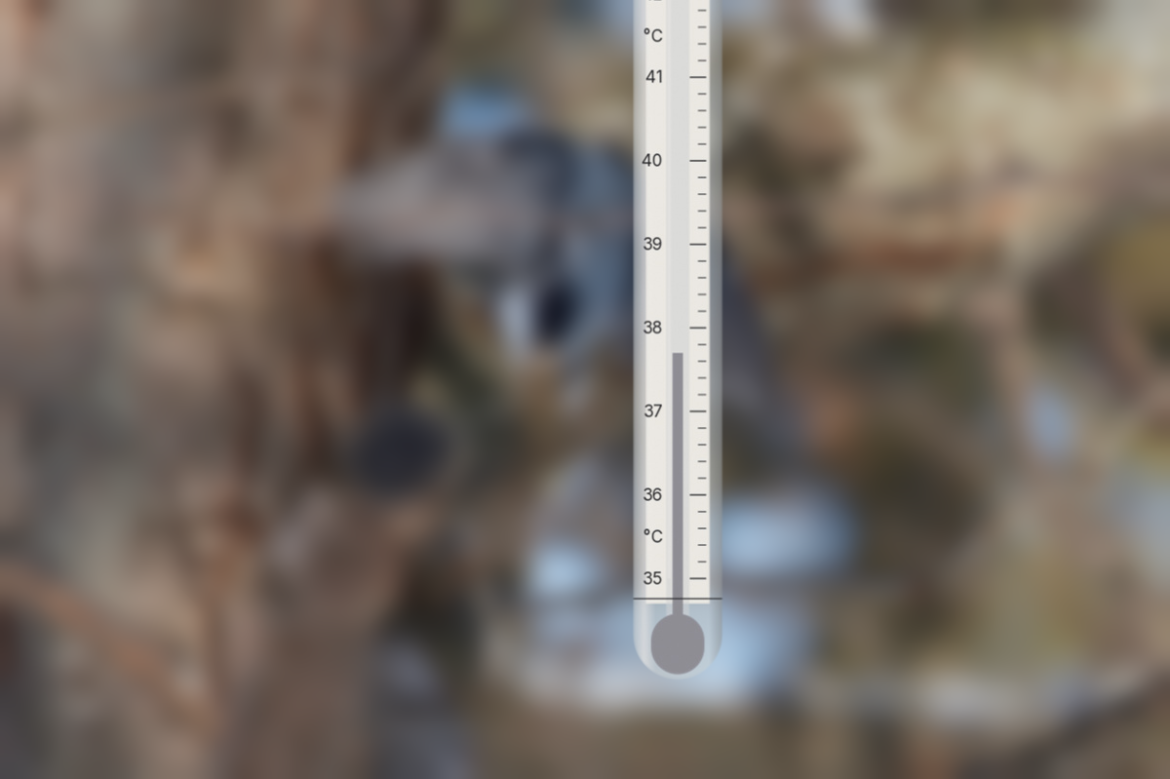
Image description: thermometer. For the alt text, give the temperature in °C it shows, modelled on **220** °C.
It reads **37.7** °C
